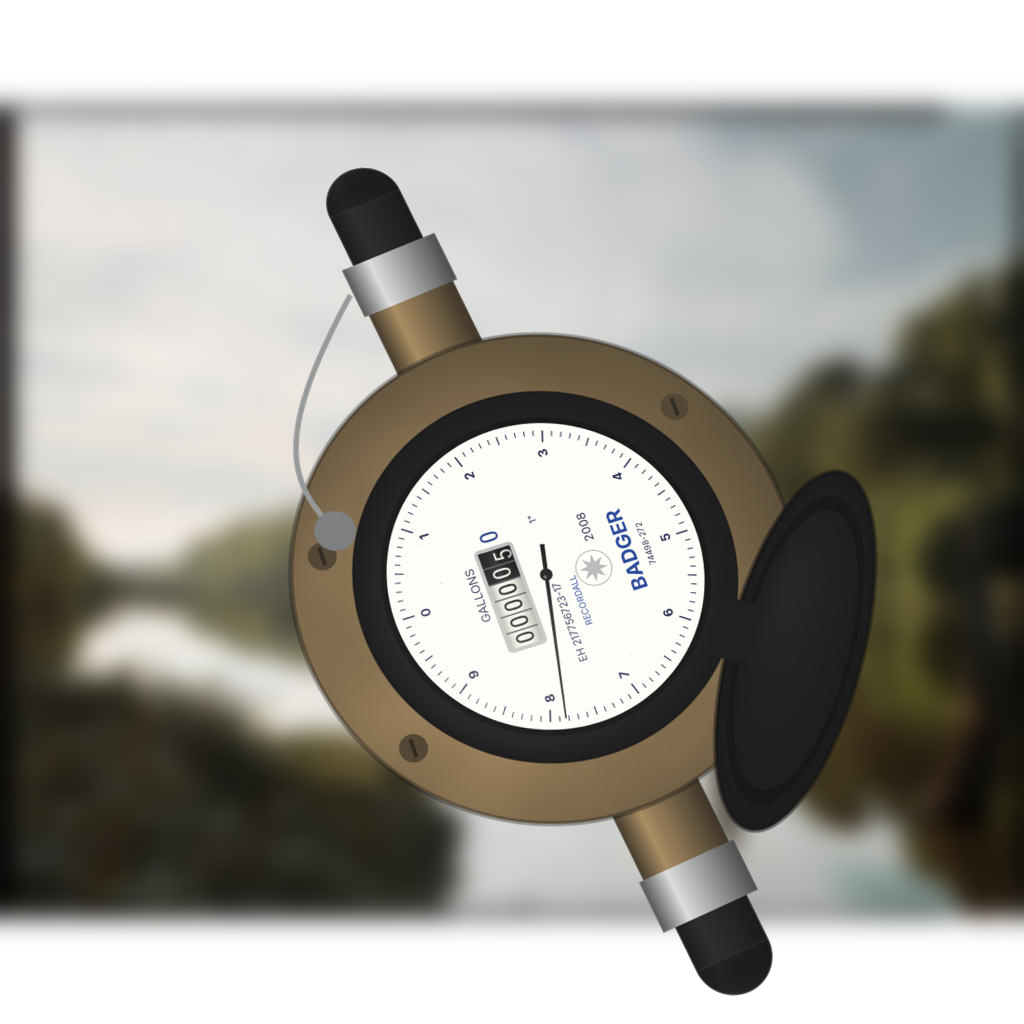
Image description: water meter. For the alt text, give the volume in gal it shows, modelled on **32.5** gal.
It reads **47.8** gal
